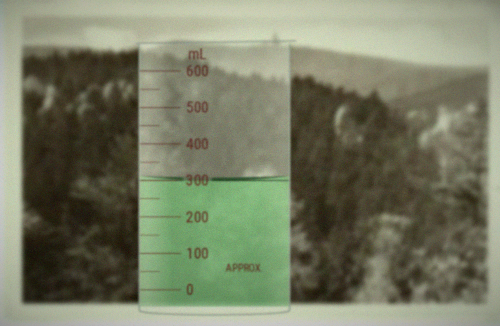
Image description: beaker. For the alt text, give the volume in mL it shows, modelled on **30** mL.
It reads **300** mL
